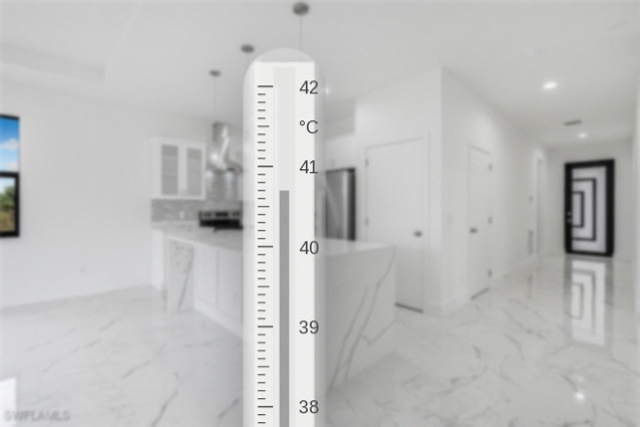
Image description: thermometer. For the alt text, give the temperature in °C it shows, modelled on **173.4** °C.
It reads **40.7** °C
